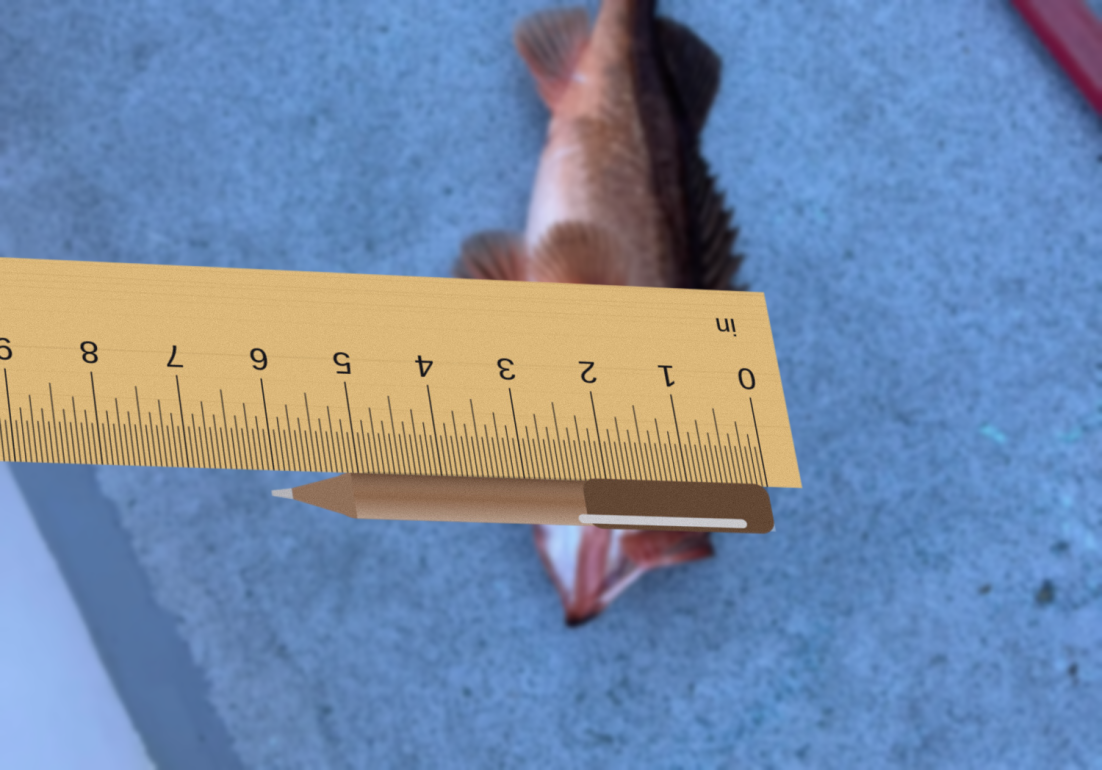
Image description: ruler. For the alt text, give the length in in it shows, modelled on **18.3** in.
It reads **6.0625** in
